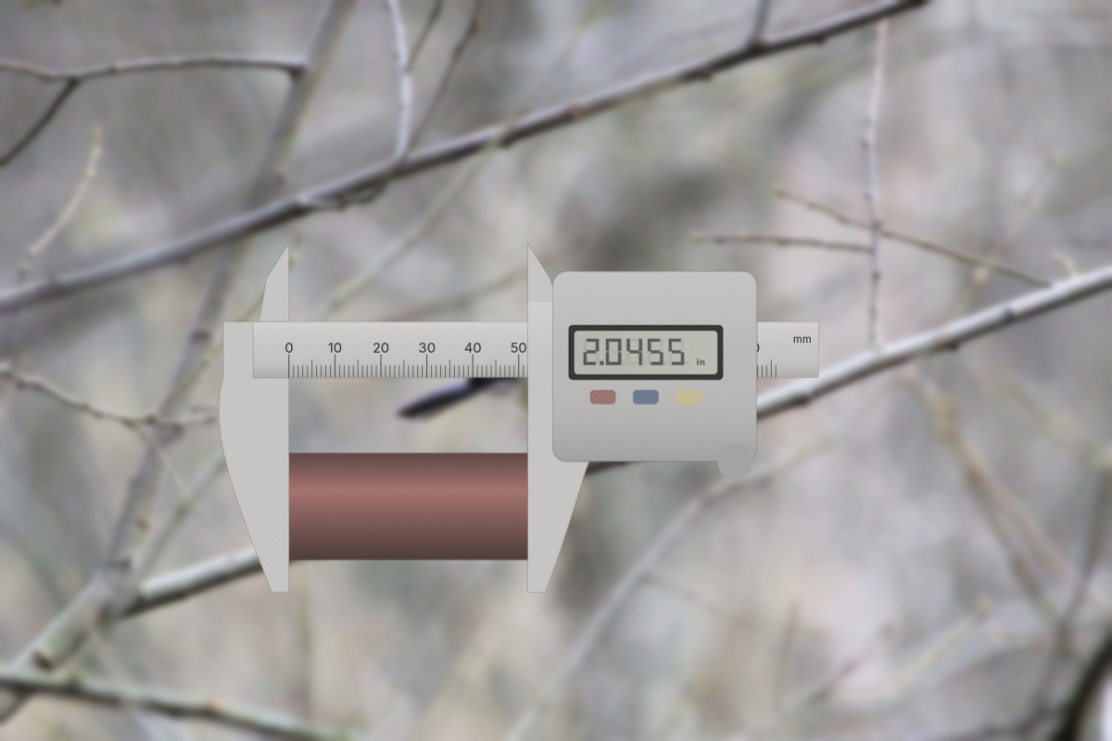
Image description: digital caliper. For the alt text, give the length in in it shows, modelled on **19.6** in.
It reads **2.0455** in
